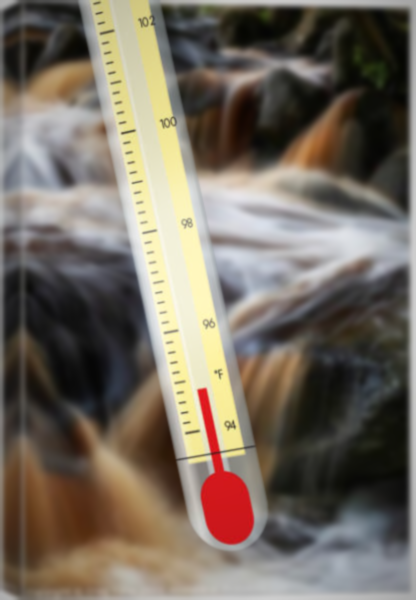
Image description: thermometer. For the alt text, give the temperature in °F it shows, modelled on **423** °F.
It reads **94.8** °F
